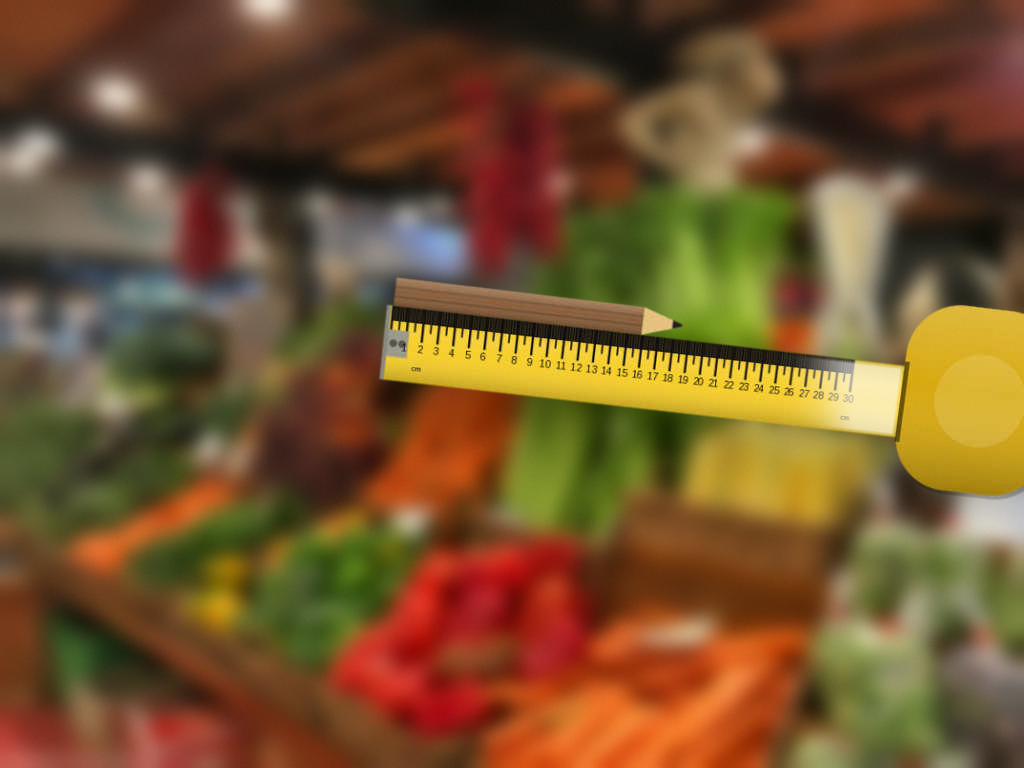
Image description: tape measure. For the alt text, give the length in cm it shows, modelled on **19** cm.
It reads **18.5** cm
